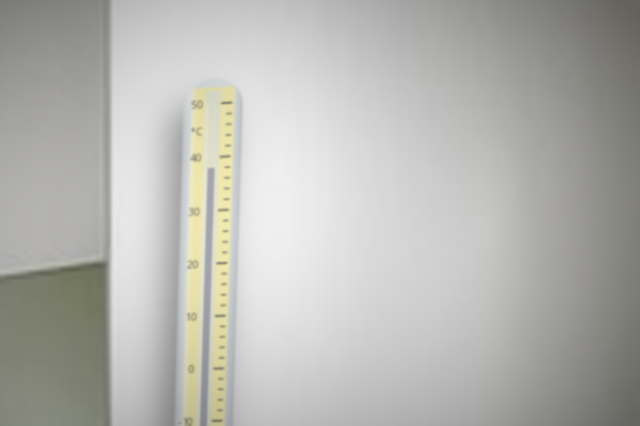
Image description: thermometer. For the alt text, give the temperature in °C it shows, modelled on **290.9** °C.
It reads **38** °C
